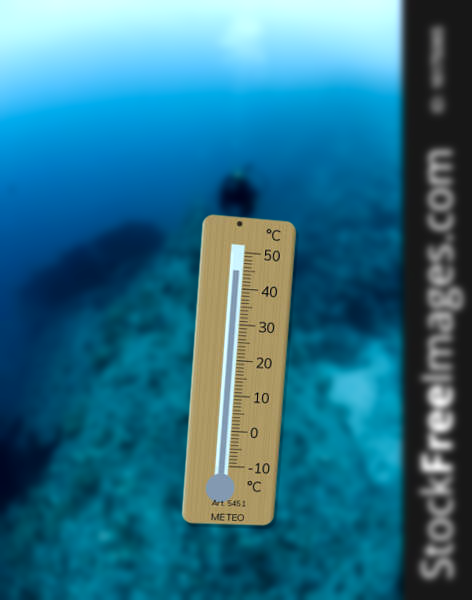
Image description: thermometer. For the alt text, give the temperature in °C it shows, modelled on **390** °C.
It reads **45** °C
